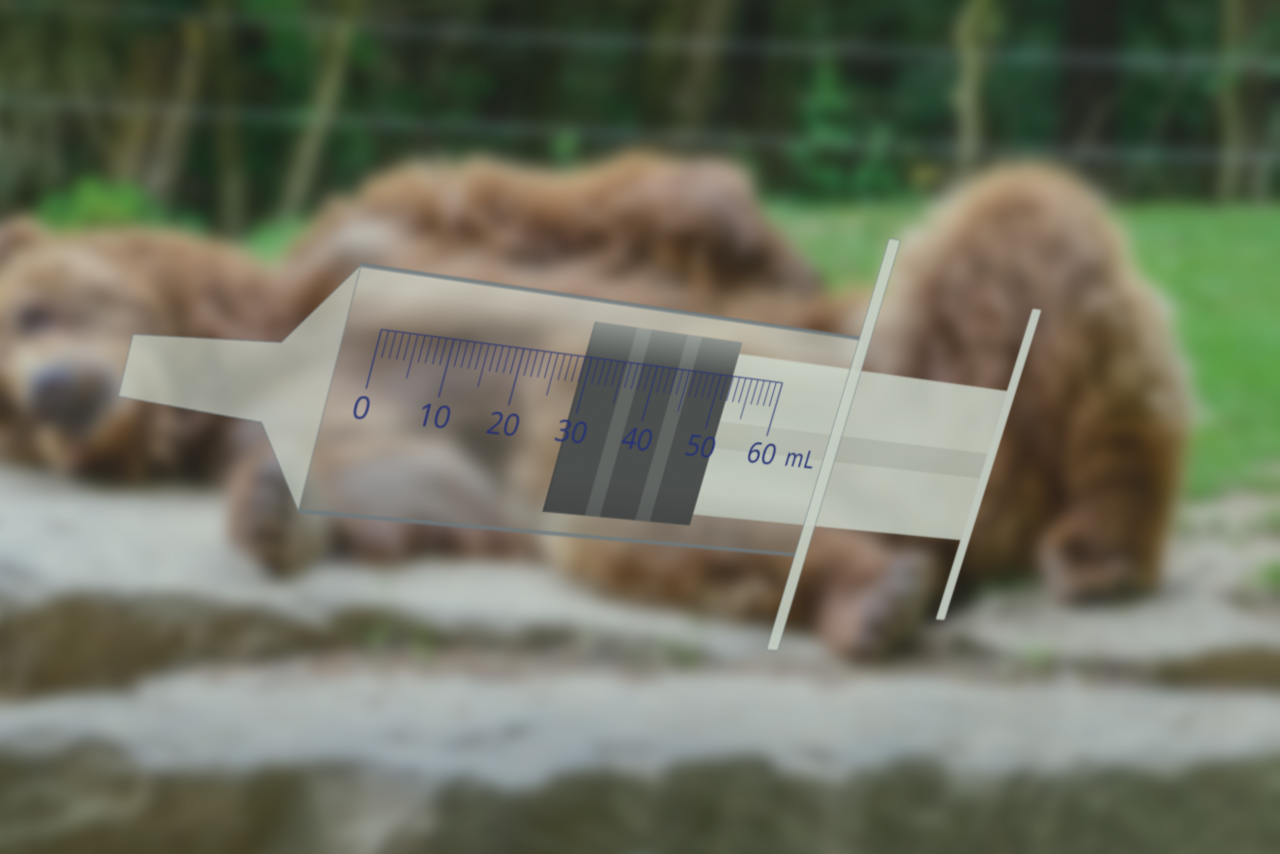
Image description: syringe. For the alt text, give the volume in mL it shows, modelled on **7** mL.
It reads **29** mL
